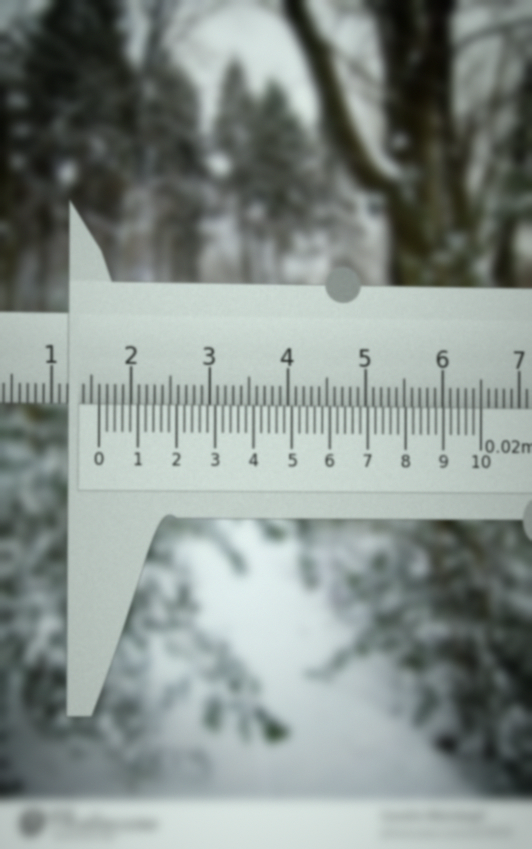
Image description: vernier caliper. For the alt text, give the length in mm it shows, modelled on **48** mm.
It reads **16.0** mm
